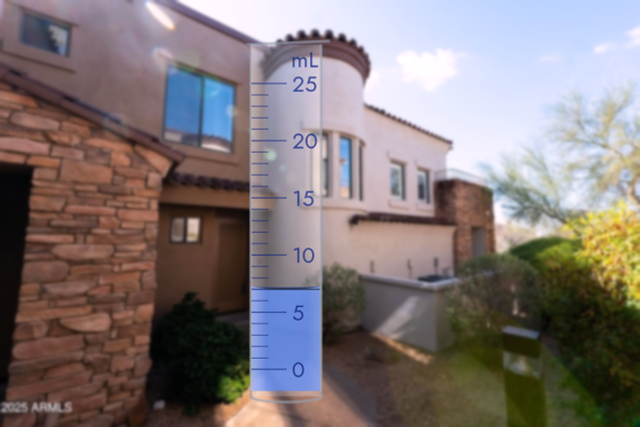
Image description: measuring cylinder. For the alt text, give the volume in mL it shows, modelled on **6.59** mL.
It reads **7** mL
